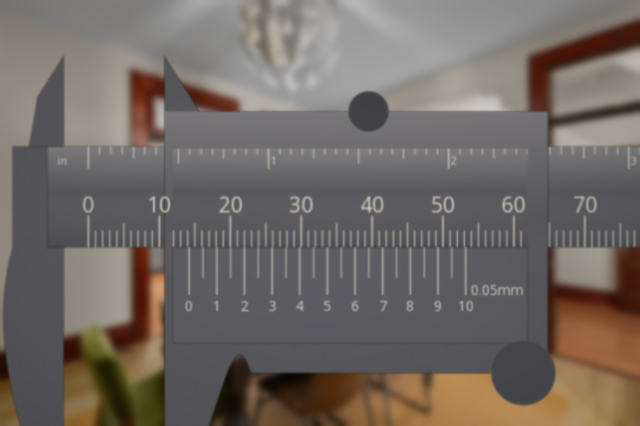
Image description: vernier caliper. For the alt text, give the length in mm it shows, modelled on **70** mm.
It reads **14.2** mm
